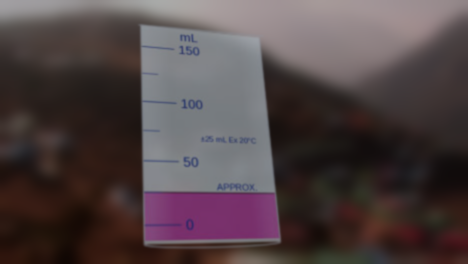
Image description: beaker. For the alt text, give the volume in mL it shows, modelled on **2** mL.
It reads **25** mL
